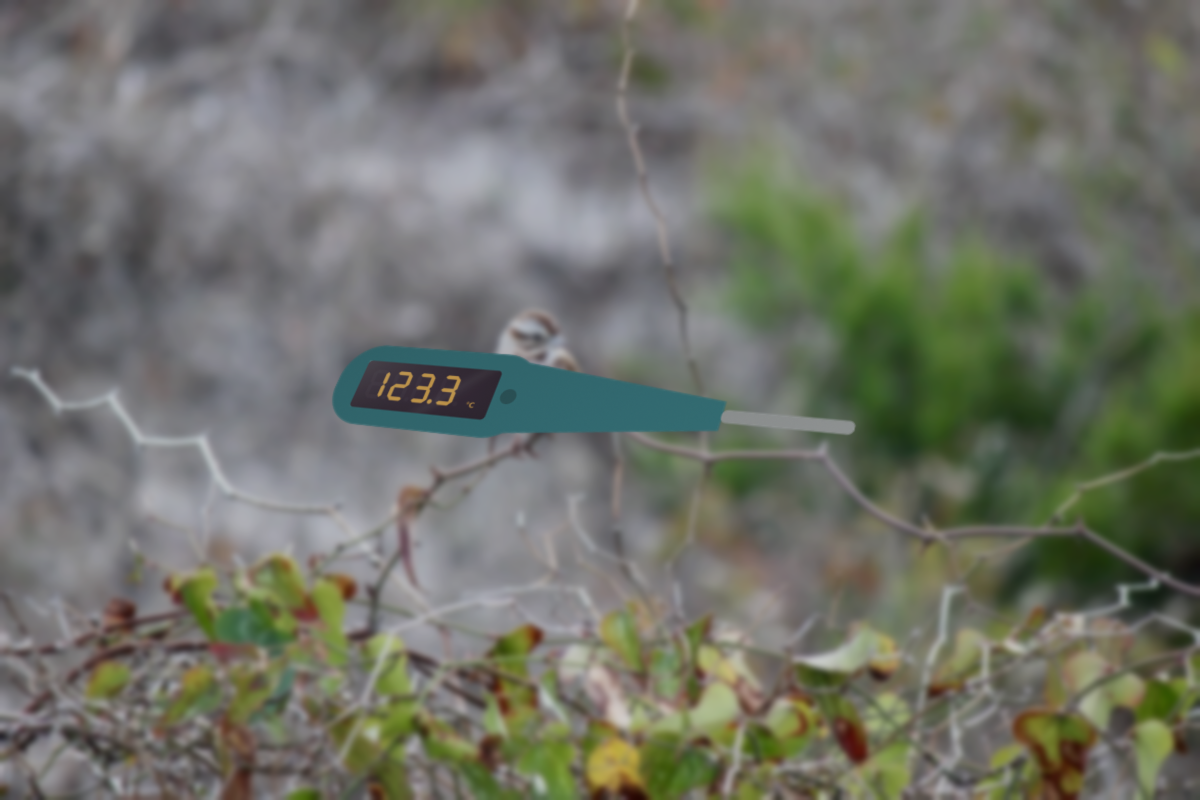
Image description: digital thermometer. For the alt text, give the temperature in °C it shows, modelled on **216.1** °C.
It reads **123.3** °C
